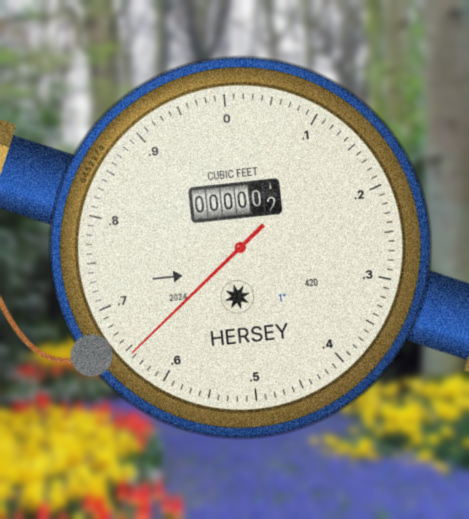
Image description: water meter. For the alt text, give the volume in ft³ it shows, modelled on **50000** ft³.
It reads **1.64** ft³
